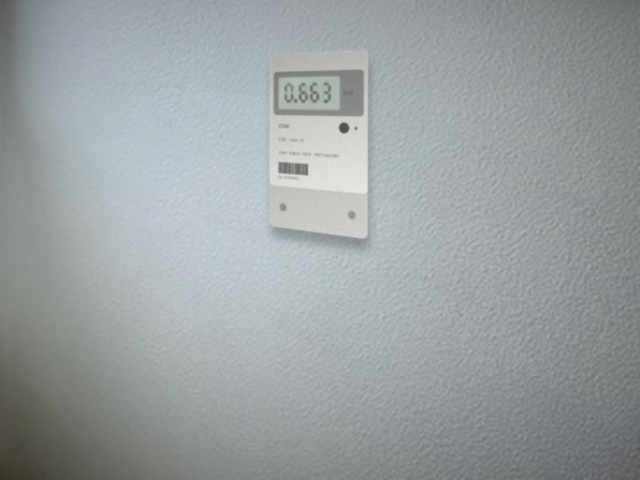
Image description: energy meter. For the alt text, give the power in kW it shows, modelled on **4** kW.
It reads **0.663** kW
